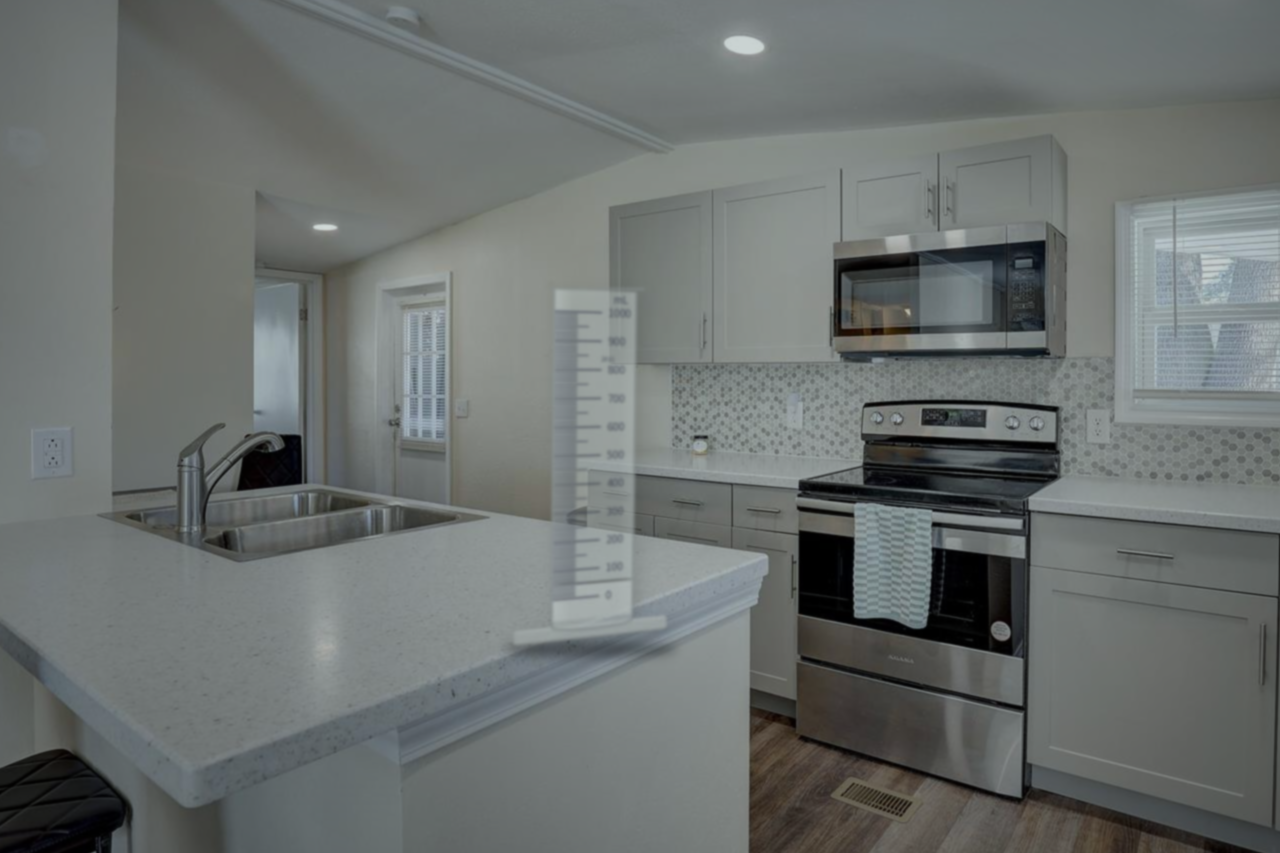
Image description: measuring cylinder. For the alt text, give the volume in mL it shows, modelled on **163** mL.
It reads **50** mL
